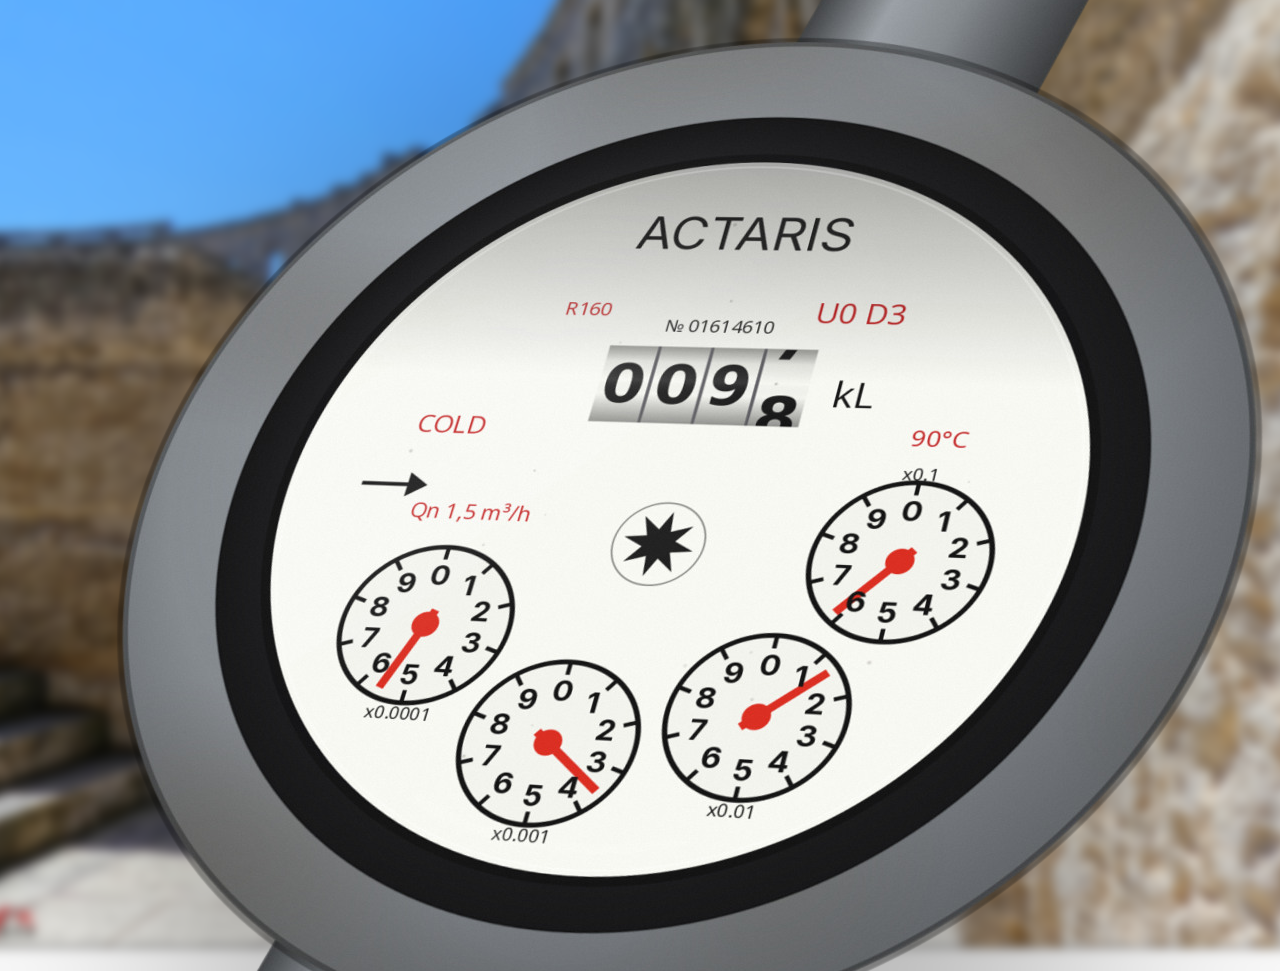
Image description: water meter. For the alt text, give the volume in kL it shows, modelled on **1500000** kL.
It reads **97.6135** kL
